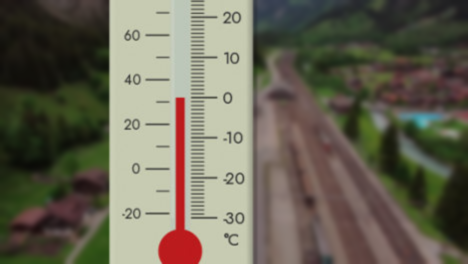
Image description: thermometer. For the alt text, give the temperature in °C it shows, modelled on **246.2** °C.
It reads **0** °C
